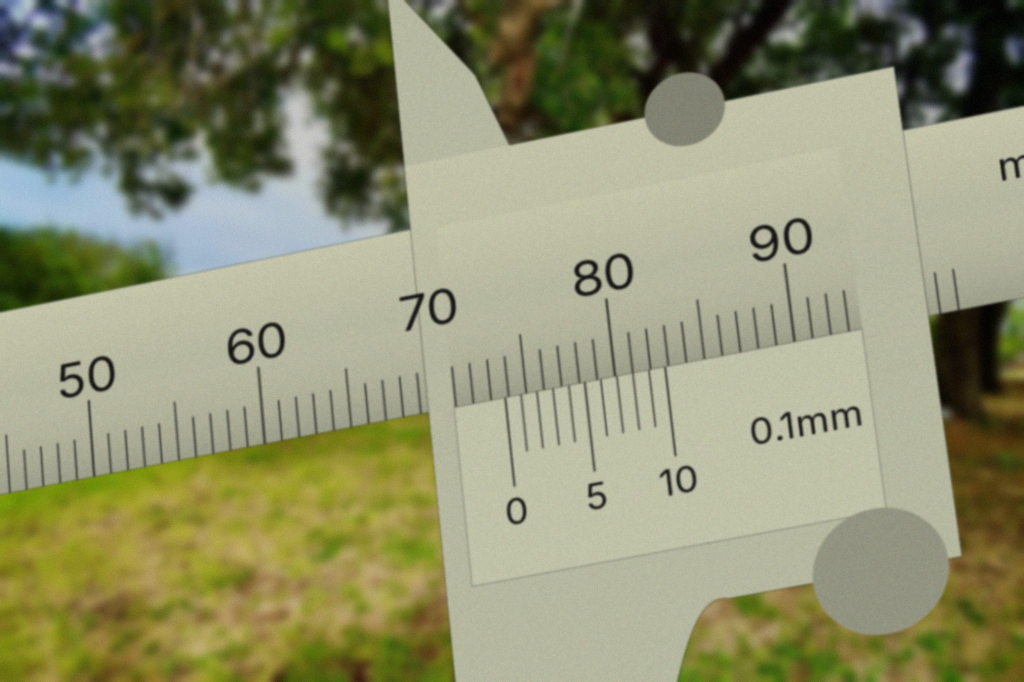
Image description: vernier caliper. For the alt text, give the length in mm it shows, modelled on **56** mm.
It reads **73.8** mm
